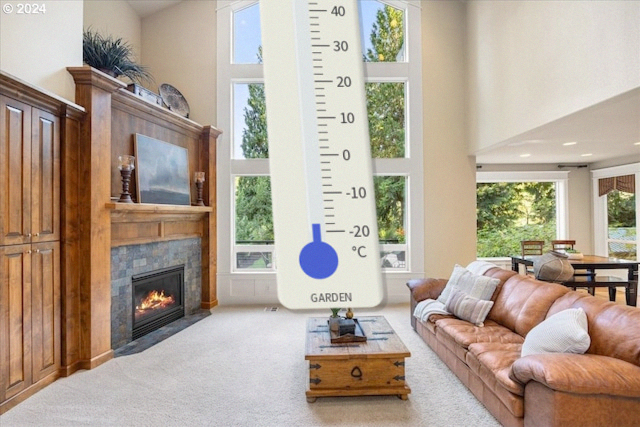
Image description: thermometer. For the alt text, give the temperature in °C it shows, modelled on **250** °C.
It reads **-18** °C
